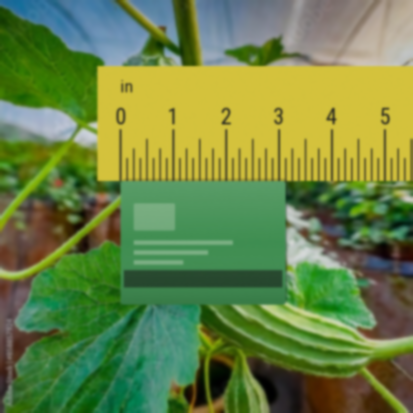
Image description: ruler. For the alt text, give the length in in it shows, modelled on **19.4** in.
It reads **3.125** in
